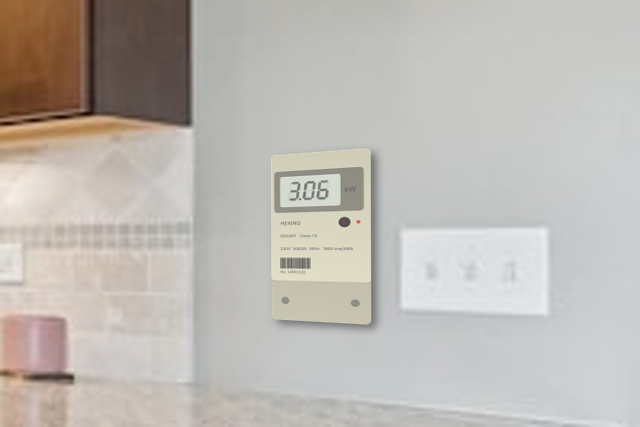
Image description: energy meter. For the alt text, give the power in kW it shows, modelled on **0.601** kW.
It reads **3.06** kW
